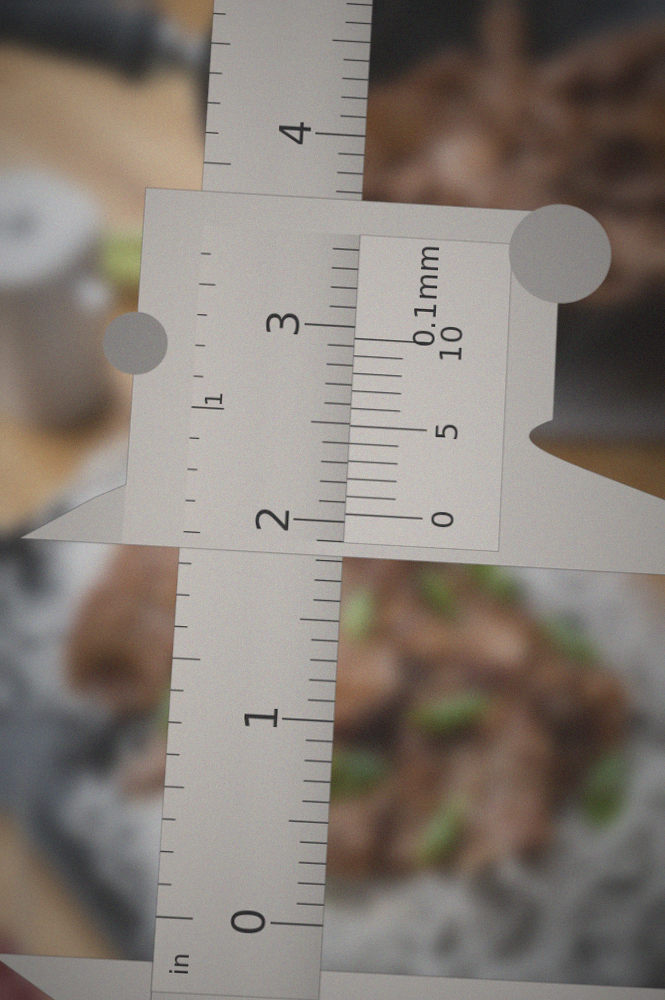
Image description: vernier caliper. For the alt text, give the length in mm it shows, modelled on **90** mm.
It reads **20.4** mm
